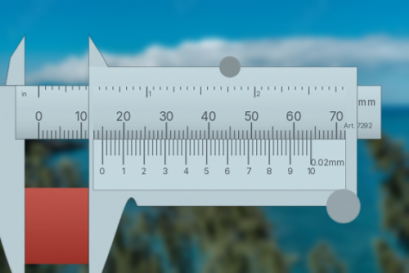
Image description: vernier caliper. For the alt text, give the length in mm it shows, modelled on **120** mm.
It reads **15.0** mm
